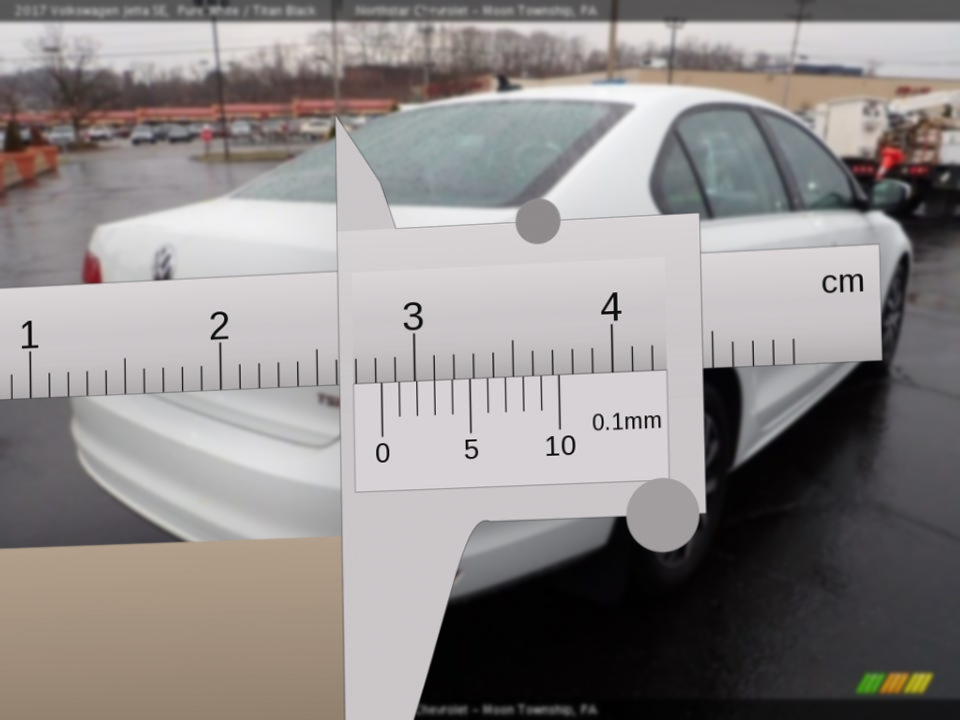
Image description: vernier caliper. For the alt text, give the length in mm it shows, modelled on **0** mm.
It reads **28.3** mm
